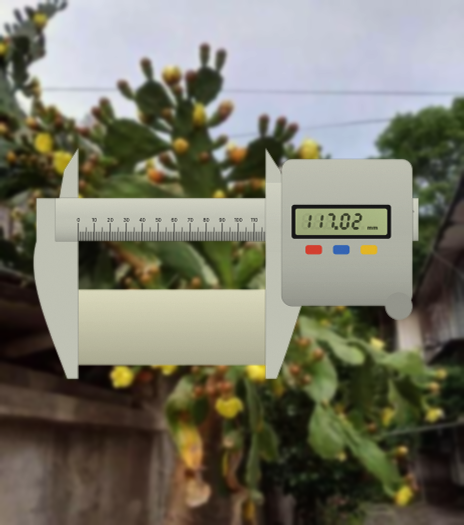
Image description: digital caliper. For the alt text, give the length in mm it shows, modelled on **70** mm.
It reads **117.02** mm
